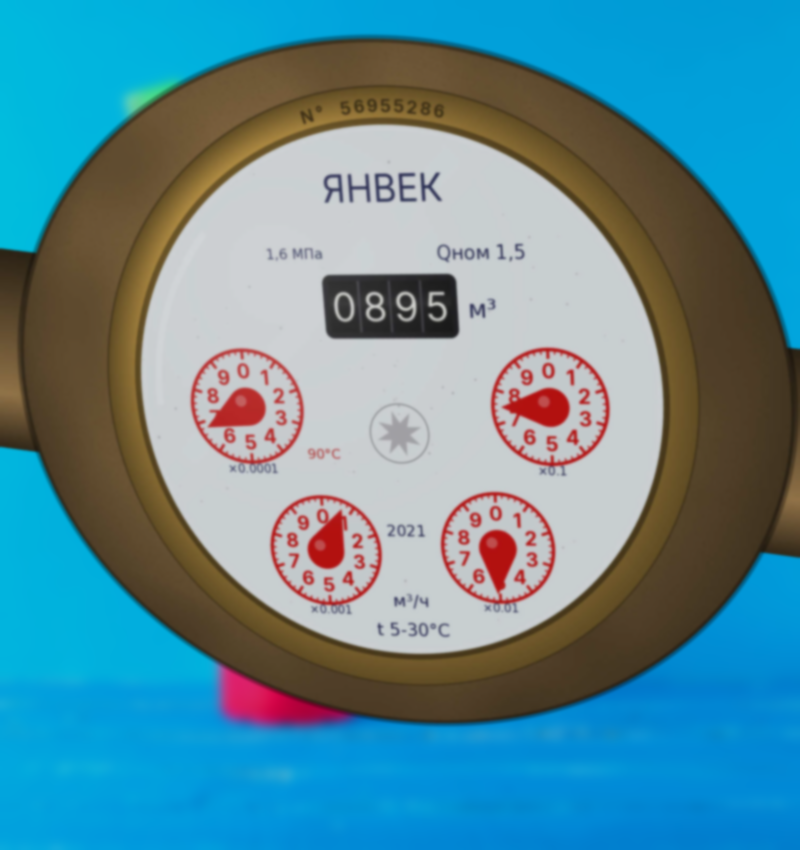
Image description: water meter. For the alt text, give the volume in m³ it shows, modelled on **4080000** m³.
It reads **895.7506** m³
